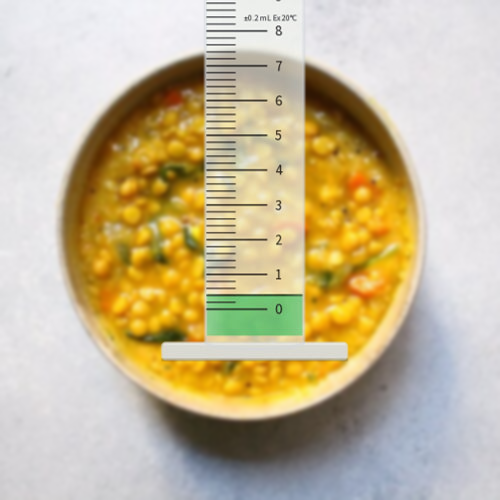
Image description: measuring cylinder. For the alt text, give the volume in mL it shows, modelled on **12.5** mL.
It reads **0.4** mL
